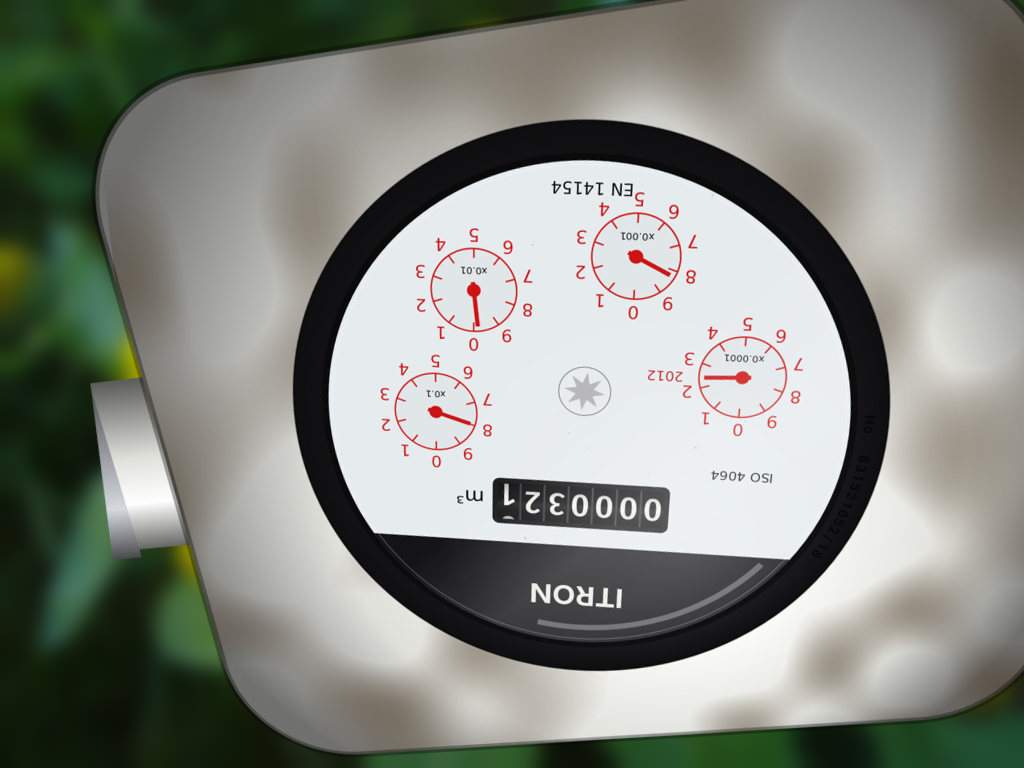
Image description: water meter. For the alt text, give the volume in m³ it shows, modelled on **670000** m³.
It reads **320.7982** m³
